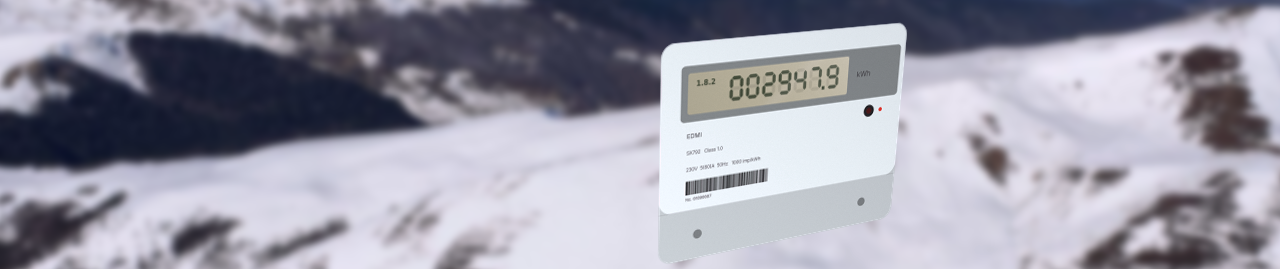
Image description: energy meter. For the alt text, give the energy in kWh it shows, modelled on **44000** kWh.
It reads **2947.9** kWh
